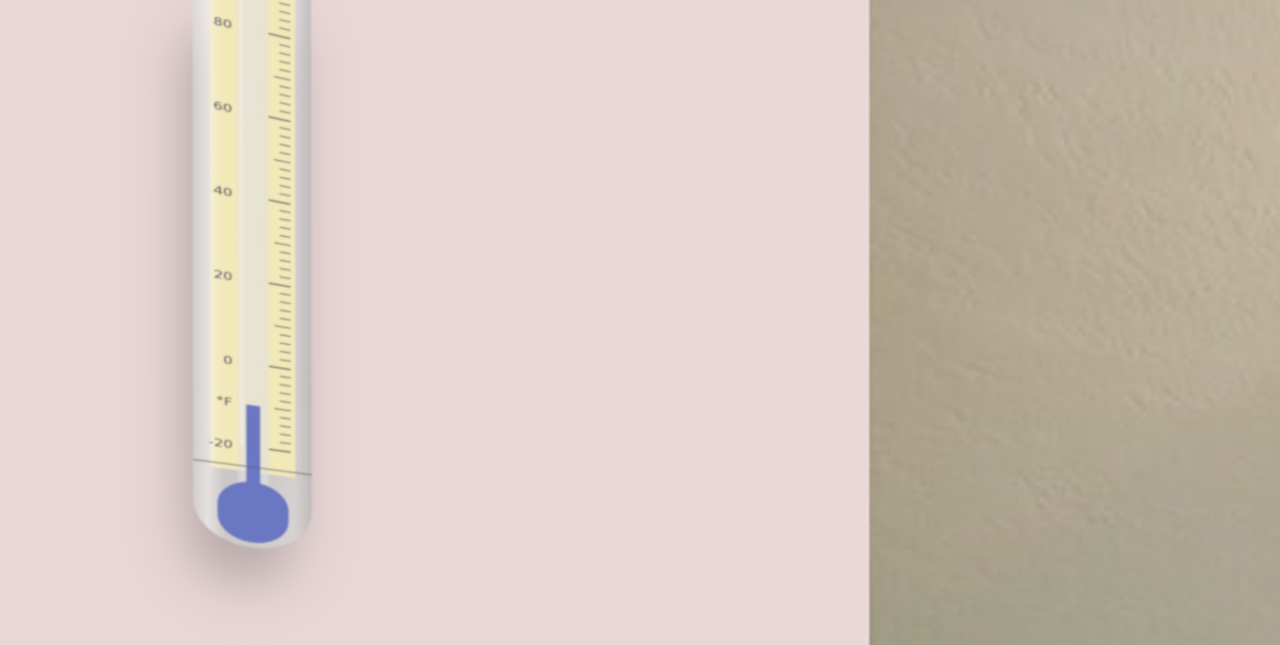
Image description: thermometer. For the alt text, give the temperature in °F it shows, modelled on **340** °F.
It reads **-10** °F
